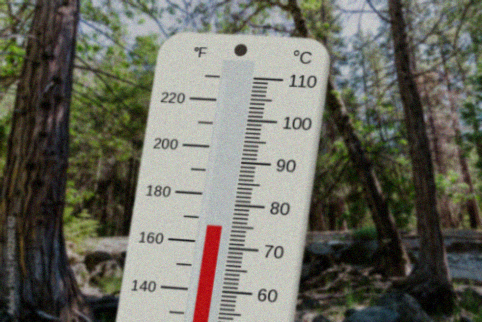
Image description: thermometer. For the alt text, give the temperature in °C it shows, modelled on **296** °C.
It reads **75** °C
